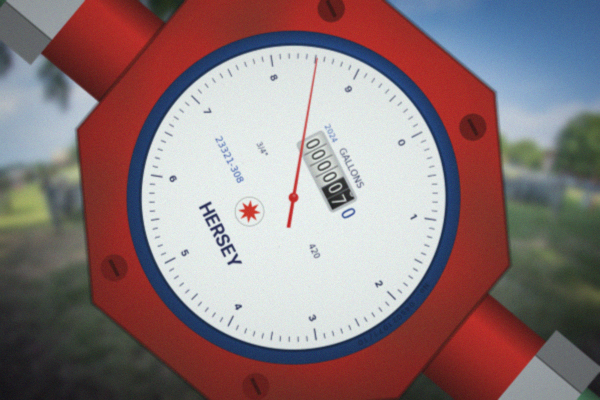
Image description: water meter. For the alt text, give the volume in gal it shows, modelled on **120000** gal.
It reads **68.5** gal
